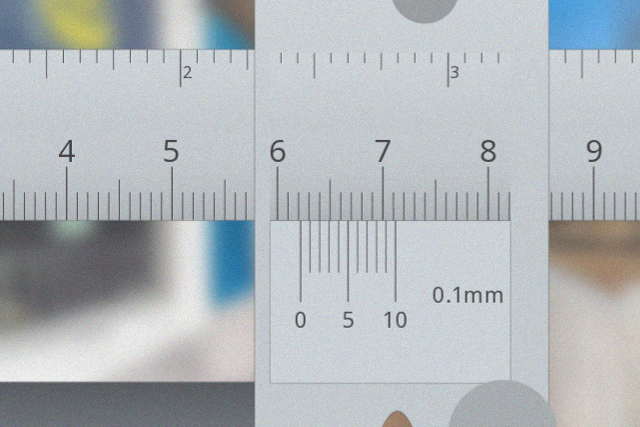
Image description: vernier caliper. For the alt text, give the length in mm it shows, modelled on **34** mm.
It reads **62.2** mm
